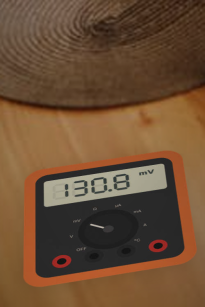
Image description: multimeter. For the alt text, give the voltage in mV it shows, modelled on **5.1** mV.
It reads **130.8** mV
